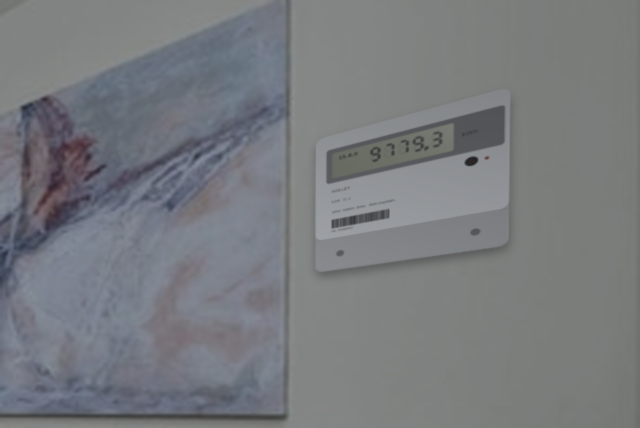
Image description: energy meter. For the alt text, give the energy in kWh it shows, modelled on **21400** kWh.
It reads **9779.3** kWh
